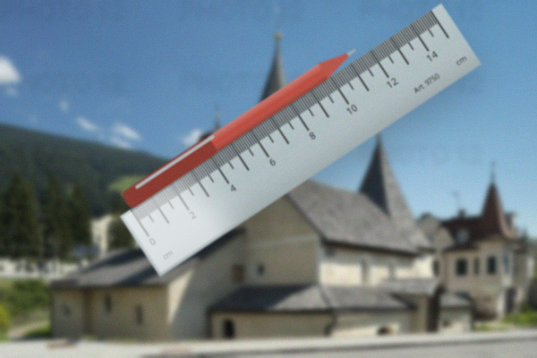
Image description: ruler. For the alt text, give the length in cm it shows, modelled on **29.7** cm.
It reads **11.5** cm
